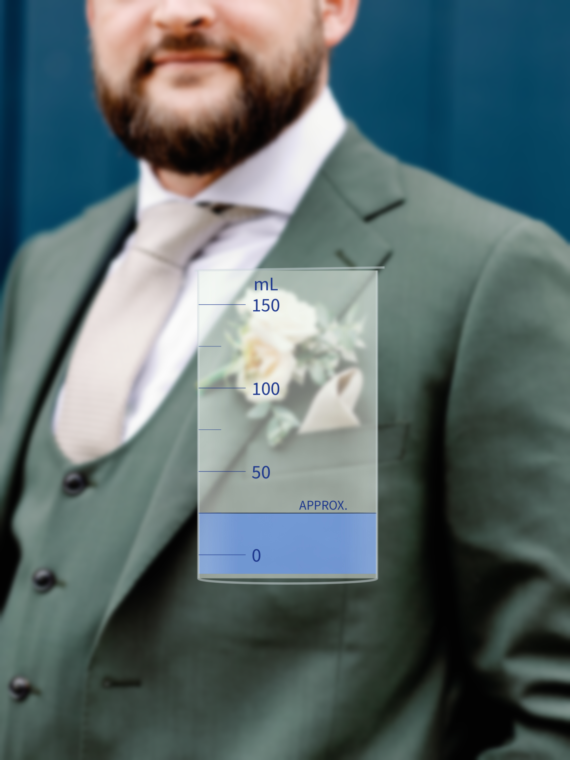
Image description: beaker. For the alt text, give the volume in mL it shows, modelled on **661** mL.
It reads **25** mL
